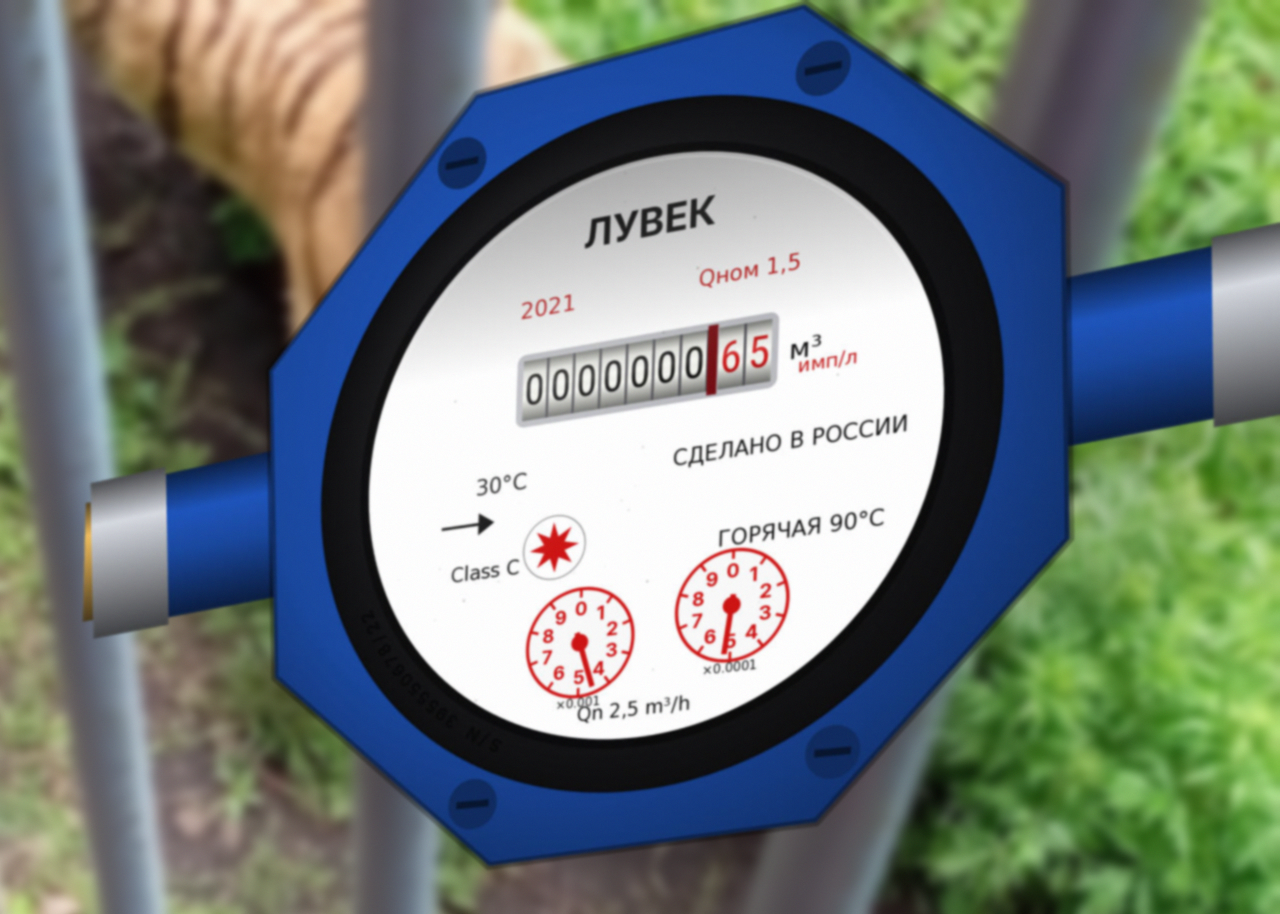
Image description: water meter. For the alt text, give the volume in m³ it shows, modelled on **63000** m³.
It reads **0.6545** m³
